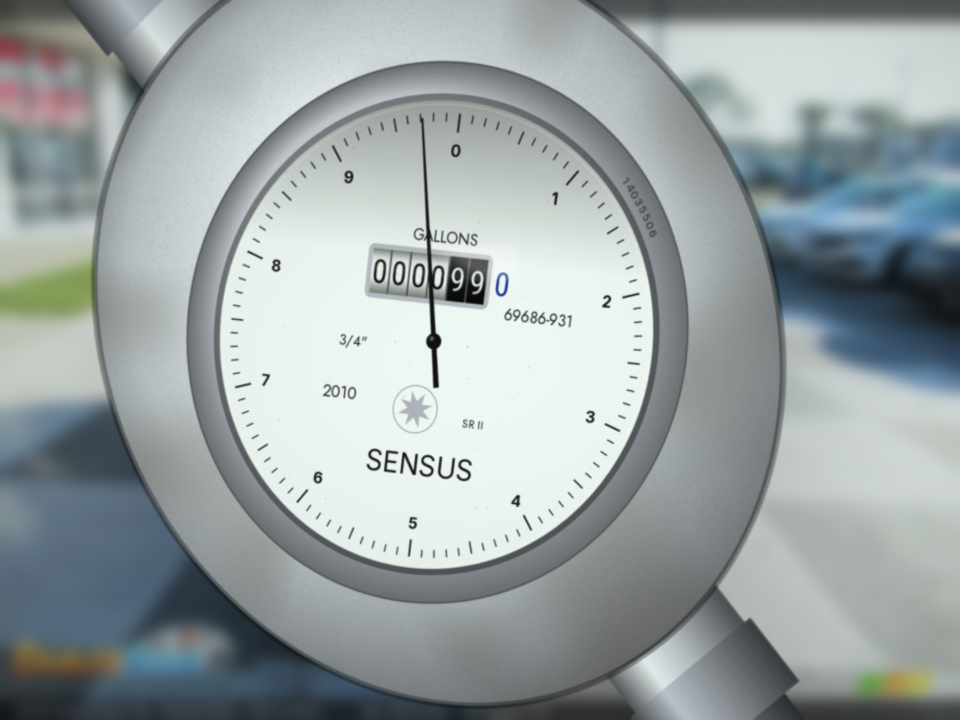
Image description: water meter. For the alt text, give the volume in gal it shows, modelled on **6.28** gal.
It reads **989.7** gal
